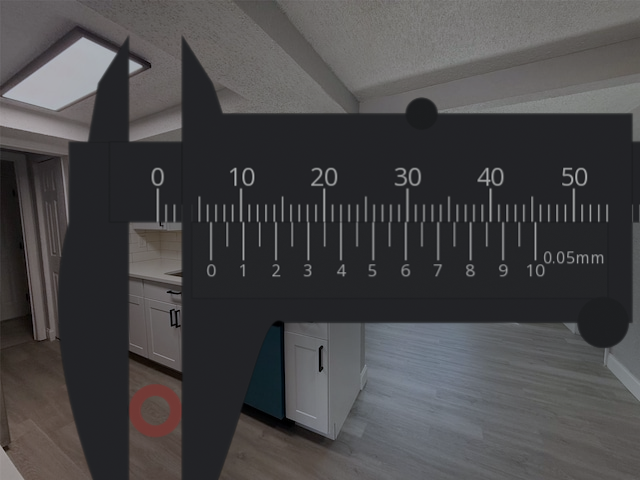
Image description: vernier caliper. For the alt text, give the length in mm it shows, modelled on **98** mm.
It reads **6.4** mm
